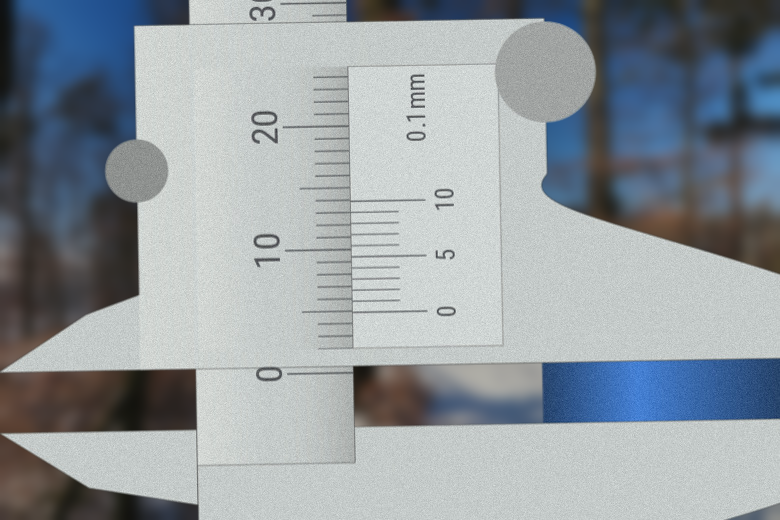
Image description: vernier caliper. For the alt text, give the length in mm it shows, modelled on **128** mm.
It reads **4.9** mm
